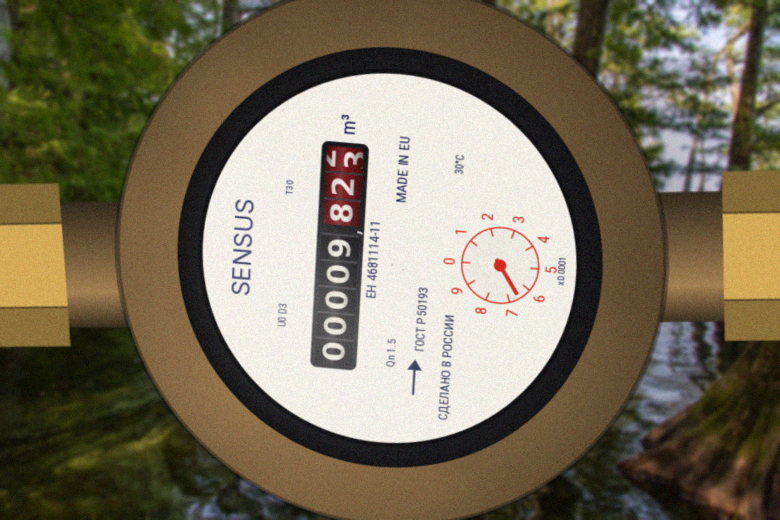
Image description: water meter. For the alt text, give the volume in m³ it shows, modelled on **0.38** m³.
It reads **9.8226** m³
